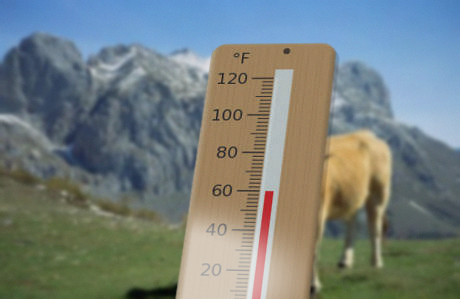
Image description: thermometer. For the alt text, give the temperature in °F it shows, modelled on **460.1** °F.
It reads **60** °F
